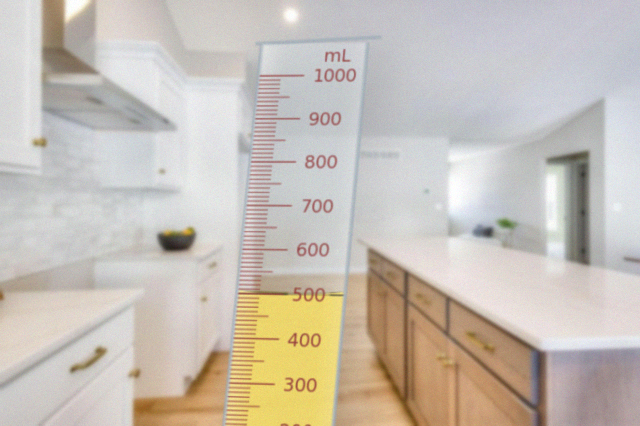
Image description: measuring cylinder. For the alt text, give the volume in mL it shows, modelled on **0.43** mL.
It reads **500** mL
